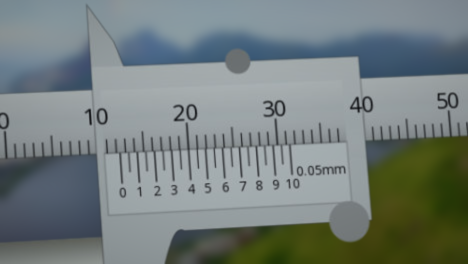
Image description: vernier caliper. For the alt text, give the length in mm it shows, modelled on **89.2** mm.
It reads **12.4** mm
